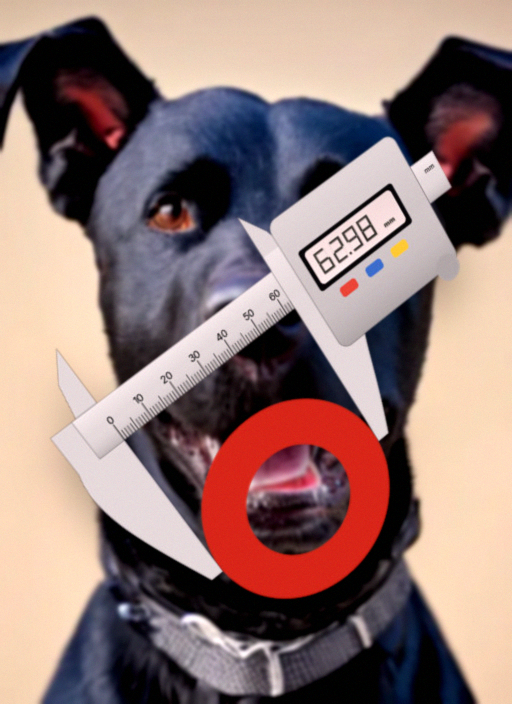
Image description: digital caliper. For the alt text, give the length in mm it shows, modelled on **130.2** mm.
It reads **62.98** mm
